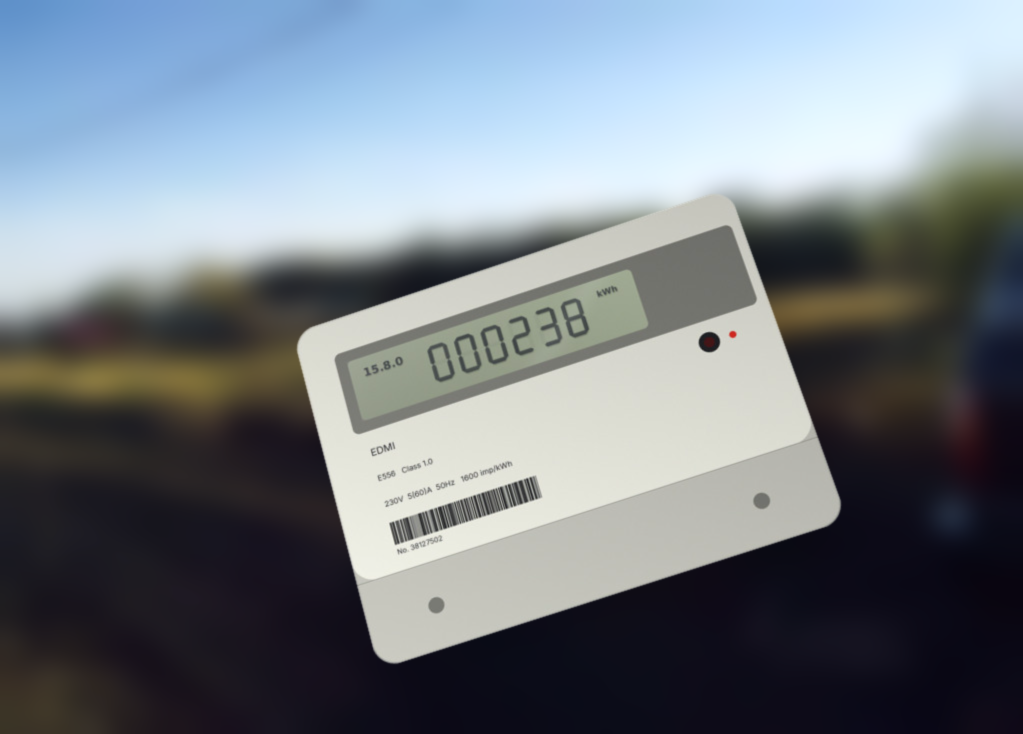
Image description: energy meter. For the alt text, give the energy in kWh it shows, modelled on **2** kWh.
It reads **238** kWh
